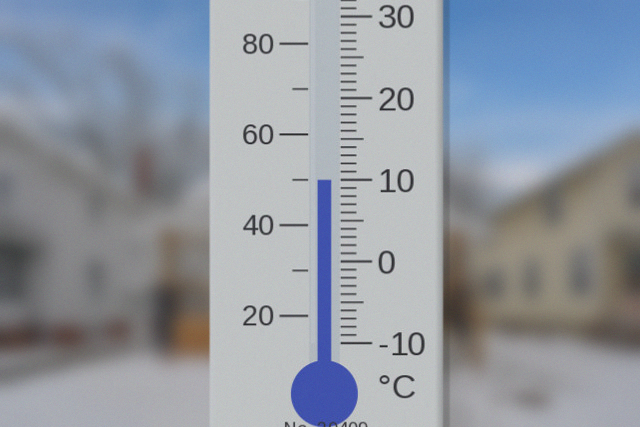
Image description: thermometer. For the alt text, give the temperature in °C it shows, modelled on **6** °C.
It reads **10** °C
